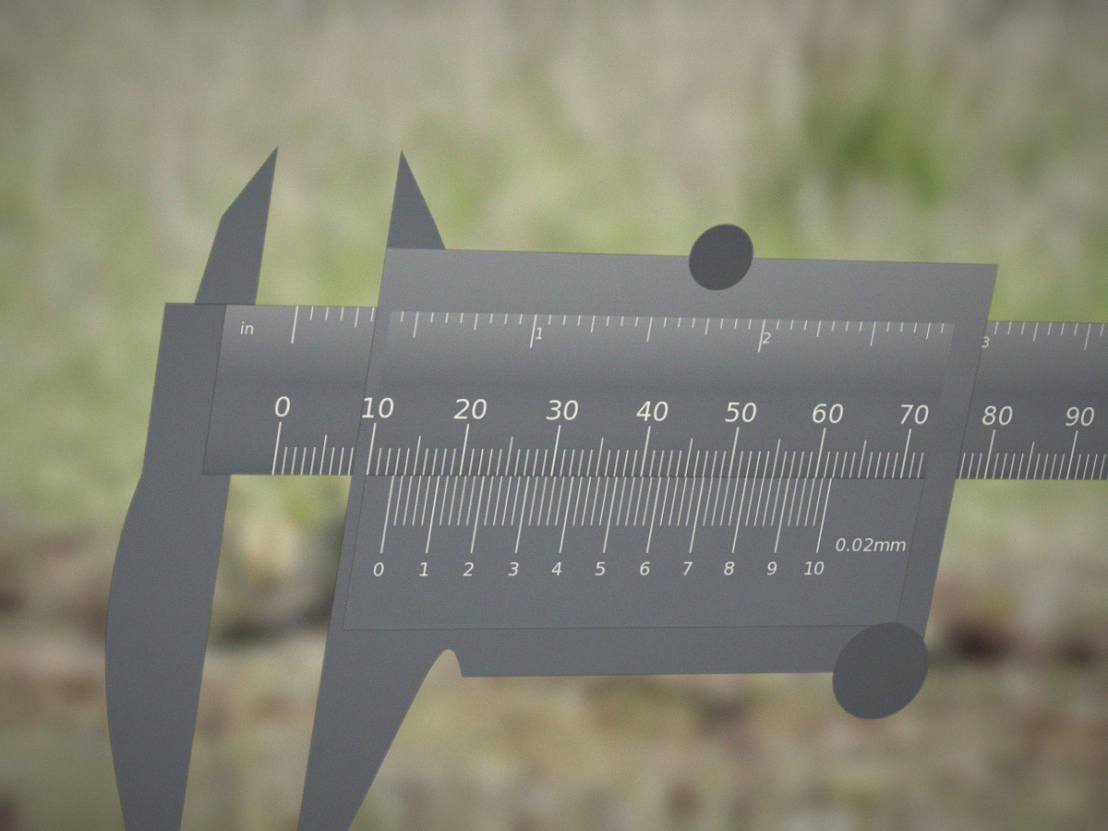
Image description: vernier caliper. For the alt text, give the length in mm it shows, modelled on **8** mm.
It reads **12.8** mm
